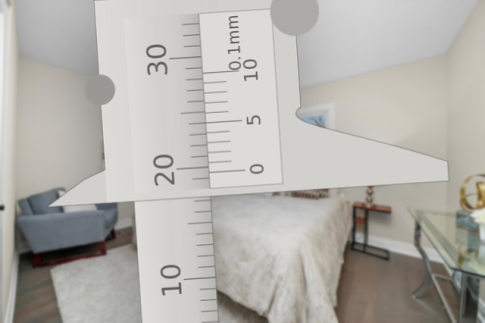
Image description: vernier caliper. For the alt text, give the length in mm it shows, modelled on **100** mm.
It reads **19.5** mm
